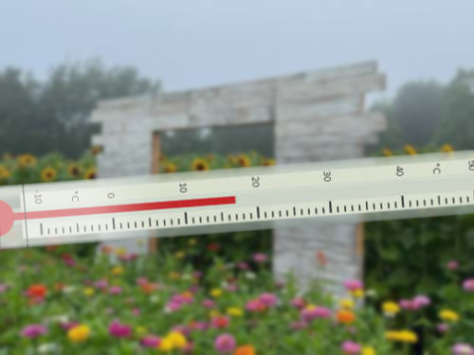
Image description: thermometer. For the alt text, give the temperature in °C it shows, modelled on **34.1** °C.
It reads **17** °C
